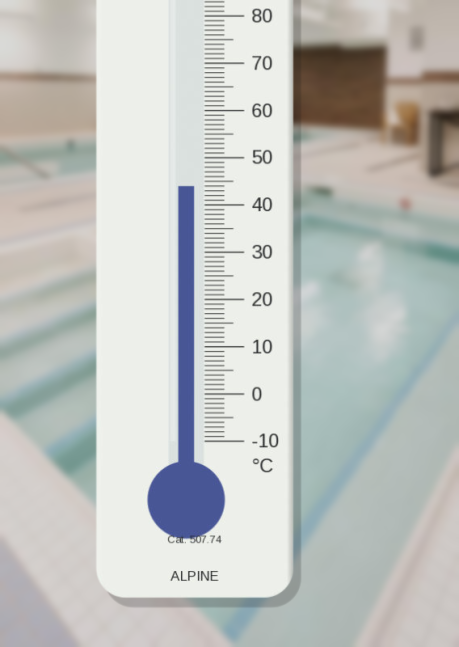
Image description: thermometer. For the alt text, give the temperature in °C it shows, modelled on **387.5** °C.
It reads **44** °C
